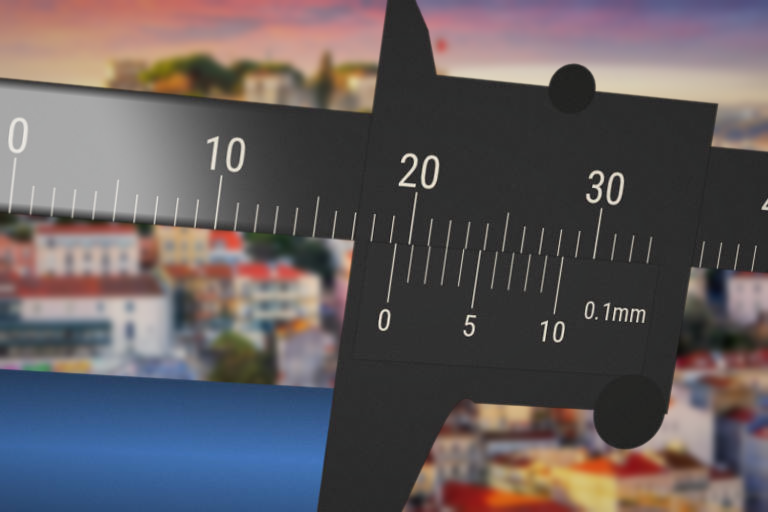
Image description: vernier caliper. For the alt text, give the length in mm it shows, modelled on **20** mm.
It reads **19.3** mm
